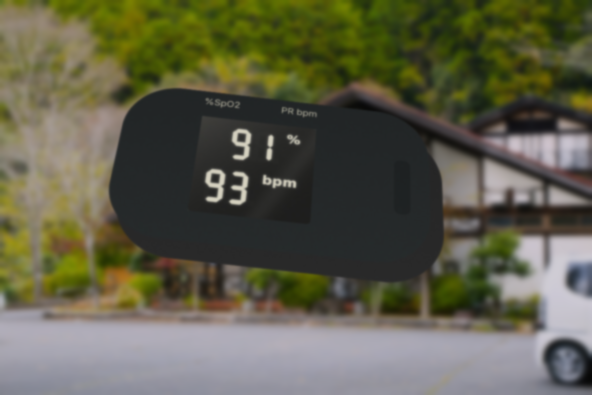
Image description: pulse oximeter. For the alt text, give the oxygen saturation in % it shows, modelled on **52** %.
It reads **91** %
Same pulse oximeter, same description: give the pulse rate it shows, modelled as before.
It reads **93** bpm
